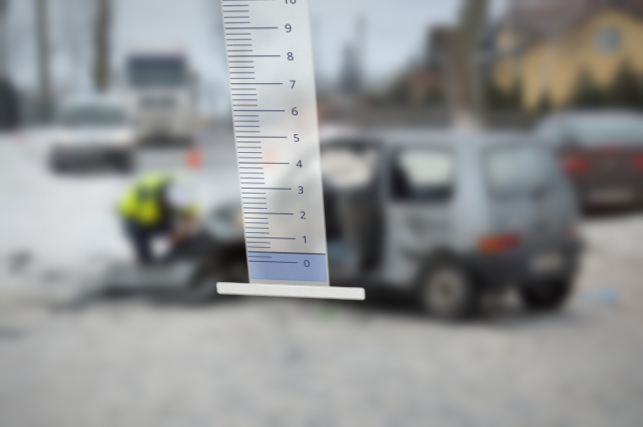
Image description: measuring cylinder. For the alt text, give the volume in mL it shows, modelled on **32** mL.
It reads **0.4** mL
